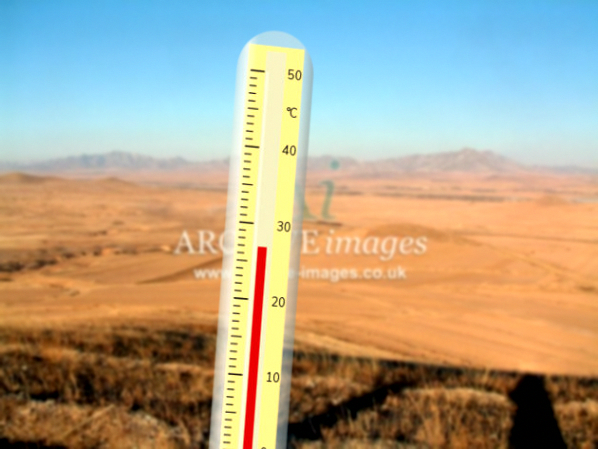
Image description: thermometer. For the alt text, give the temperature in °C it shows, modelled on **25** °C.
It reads **27** °C
